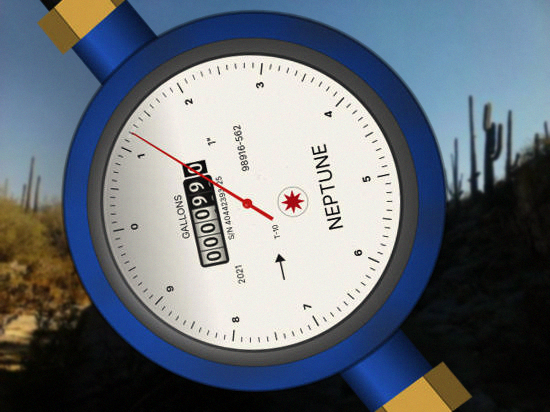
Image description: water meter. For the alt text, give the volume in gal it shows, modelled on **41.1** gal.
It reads **991.2** gal
